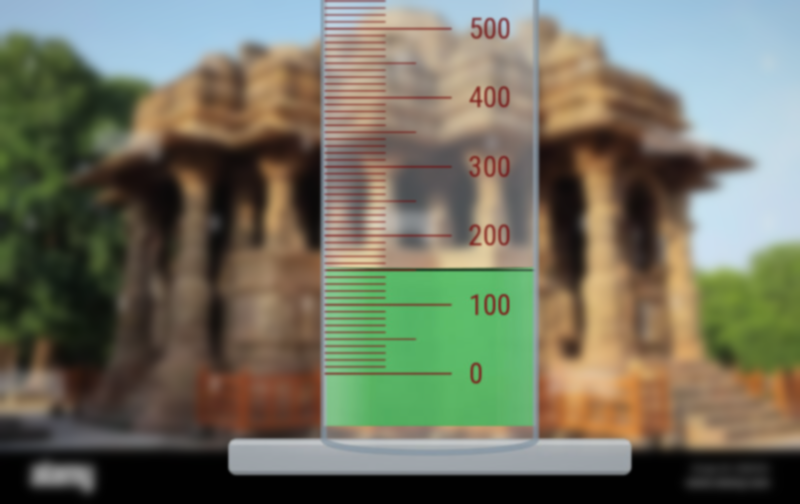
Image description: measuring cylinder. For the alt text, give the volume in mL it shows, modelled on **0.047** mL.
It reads **150** mL
